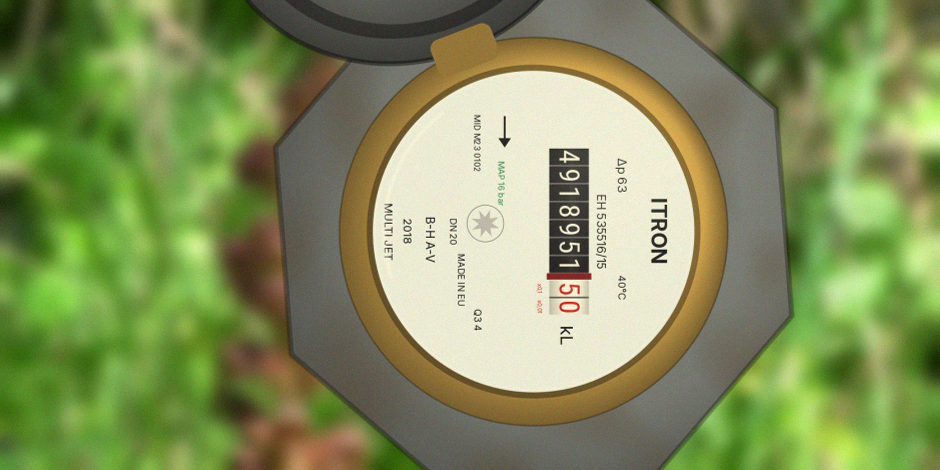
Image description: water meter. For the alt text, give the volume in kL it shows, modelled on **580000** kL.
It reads **4918951.50** kL
